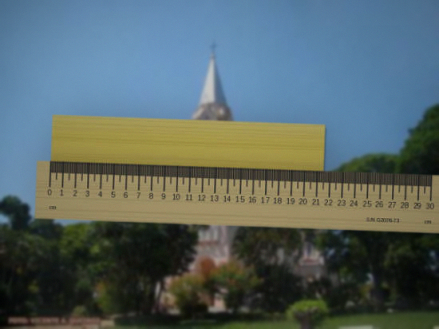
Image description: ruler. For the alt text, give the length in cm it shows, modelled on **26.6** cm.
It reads **21.5** cm
